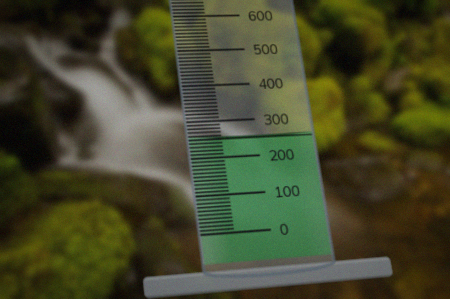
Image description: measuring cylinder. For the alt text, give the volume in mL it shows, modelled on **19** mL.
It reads **250** mL
